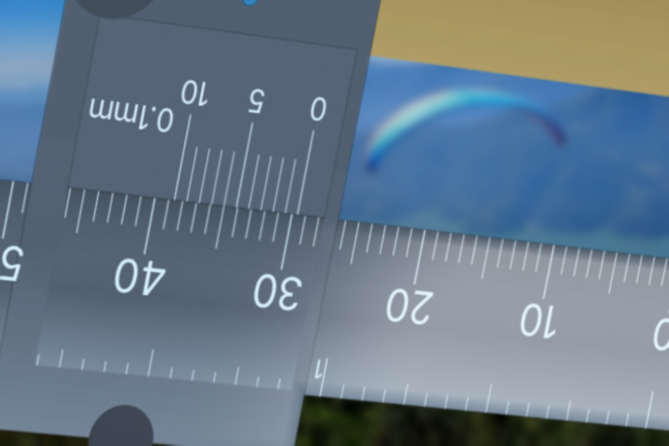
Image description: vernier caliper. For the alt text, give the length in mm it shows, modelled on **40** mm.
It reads **29.6** mm
